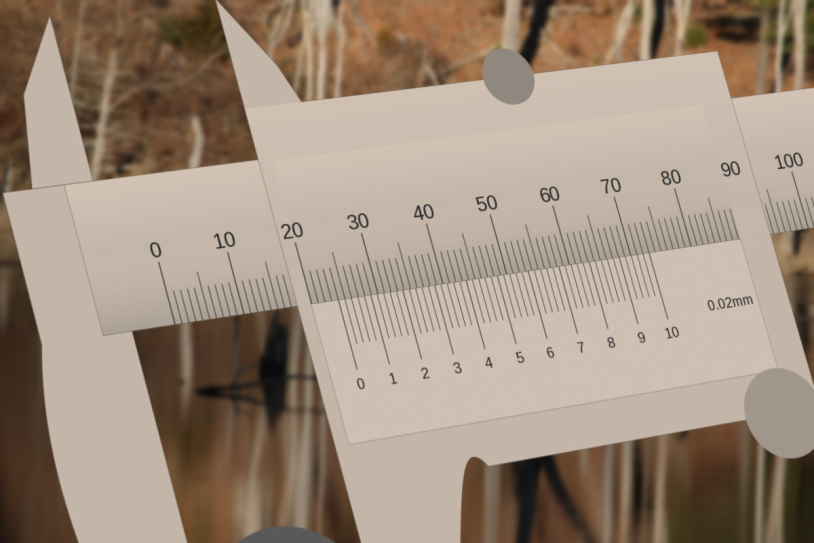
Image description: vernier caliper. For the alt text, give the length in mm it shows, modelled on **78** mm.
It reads **24.0** mm
